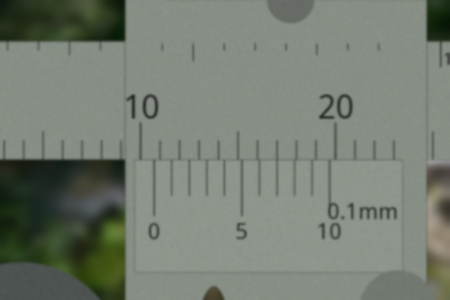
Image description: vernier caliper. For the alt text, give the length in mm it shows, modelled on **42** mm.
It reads **10.7** mm
